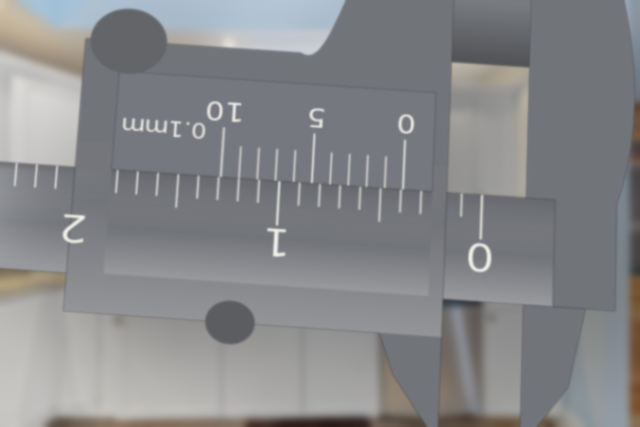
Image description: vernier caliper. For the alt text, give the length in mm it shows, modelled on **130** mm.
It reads **3.9** mm
